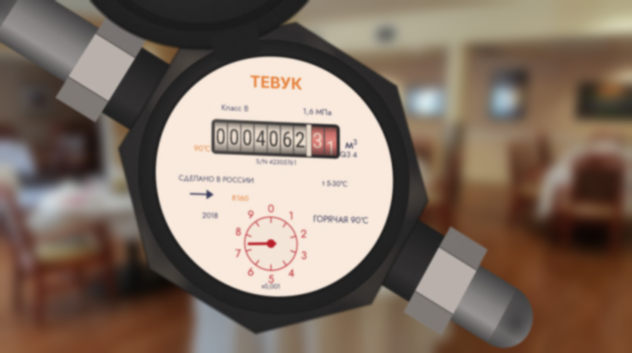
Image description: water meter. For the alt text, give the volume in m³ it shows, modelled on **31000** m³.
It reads **4062.307** m³
